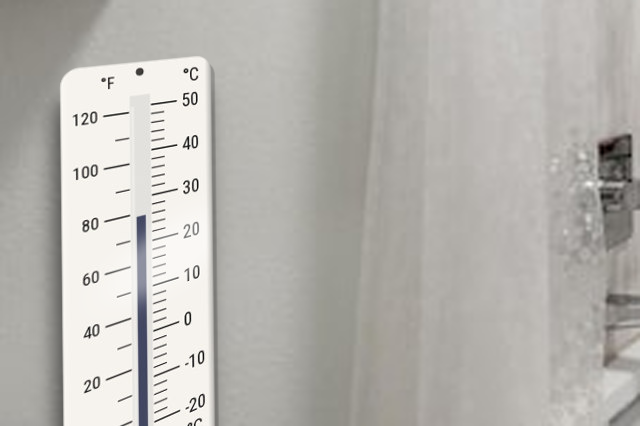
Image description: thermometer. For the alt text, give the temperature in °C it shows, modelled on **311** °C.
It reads **26** °C
